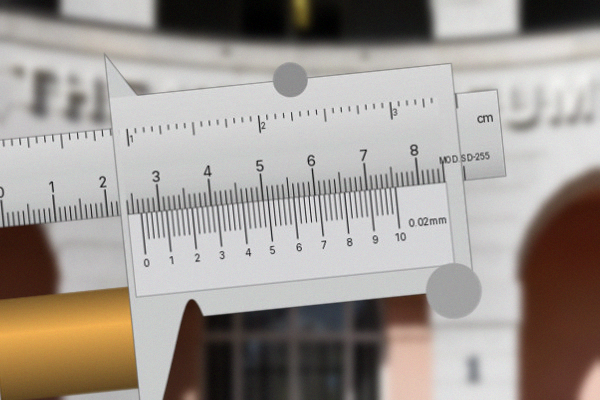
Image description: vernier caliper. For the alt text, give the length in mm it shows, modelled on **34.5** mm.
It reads **26.5** mm
